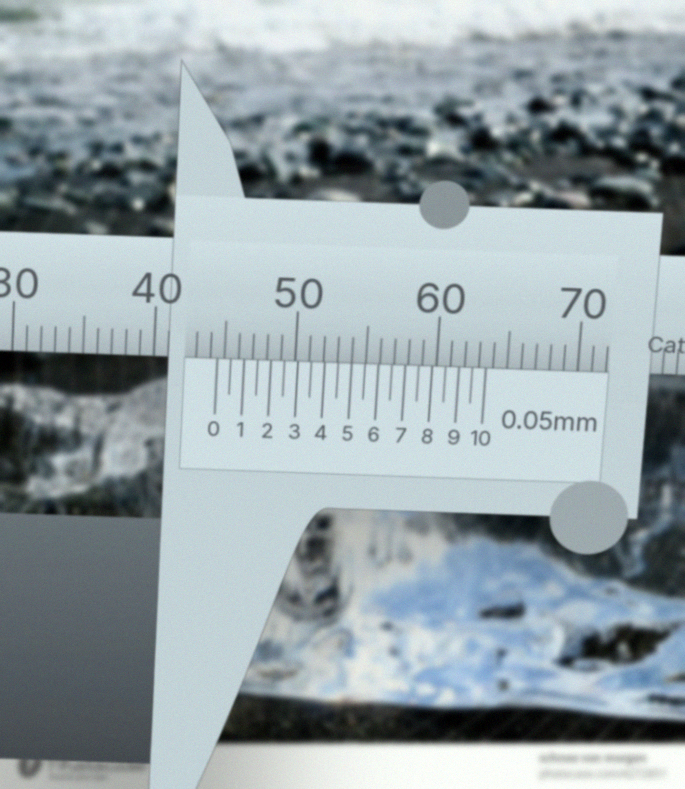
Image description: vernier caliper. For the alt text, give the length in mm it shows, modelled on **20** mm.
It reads **44.5** mm
